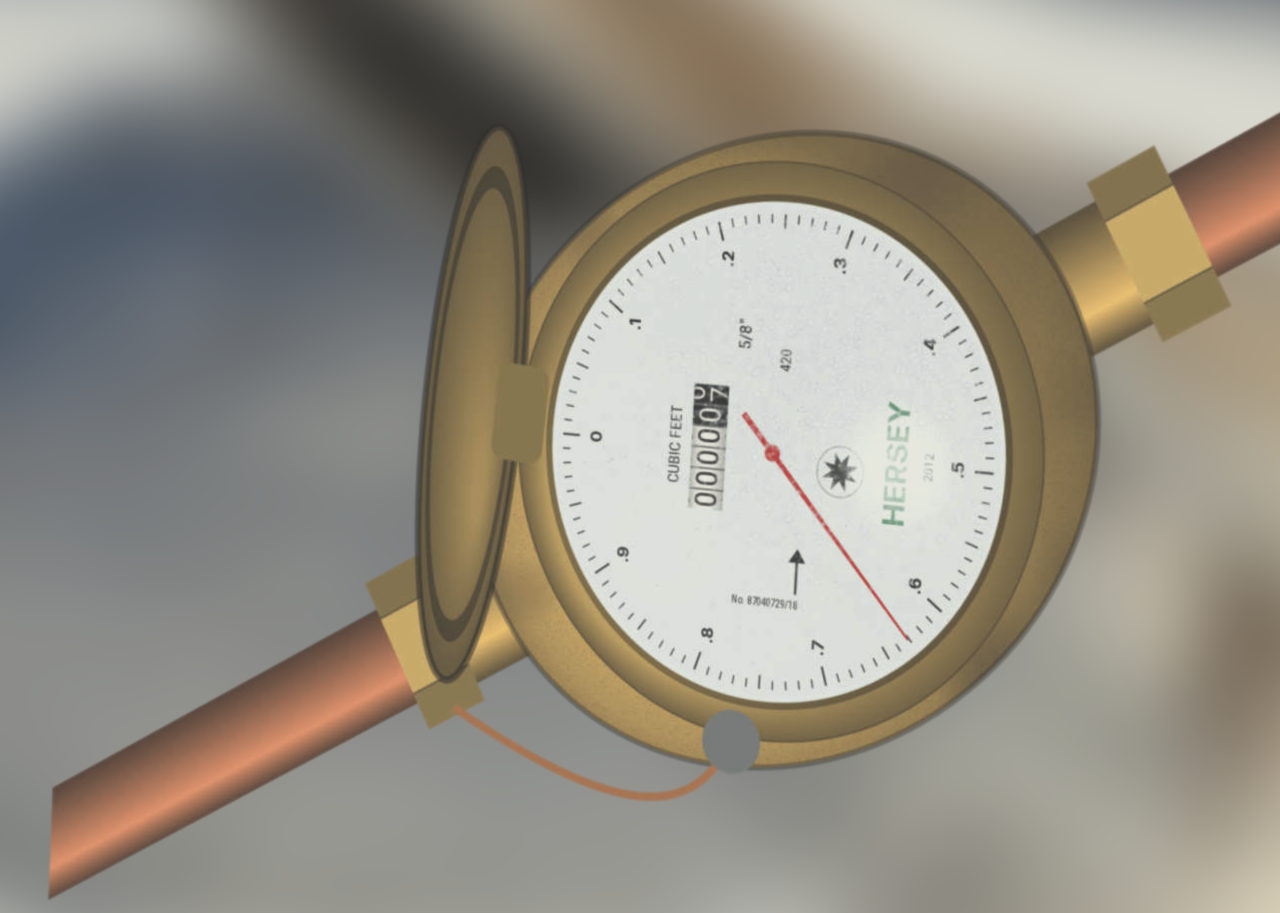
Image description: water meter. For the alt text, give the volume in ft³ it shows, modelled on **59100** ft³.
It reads **6.63** ft³
